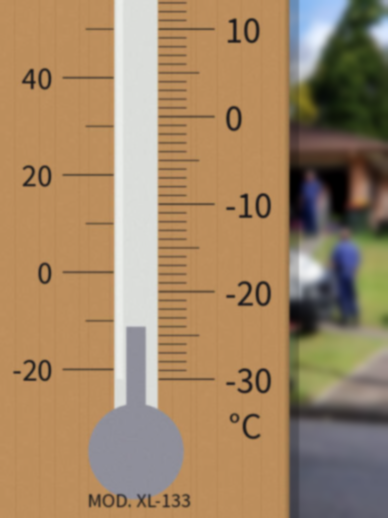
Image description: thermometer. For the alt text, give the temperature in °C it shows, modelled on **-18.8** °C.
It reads **-24** °C
